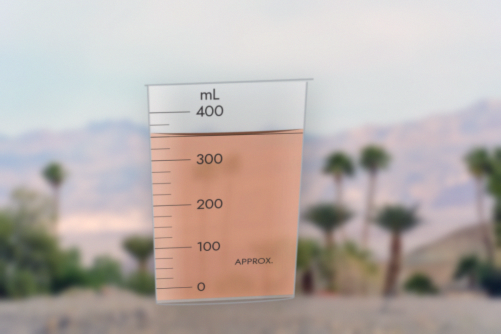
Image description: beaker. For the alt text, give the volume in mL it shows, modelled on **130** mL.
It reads **350** mL
